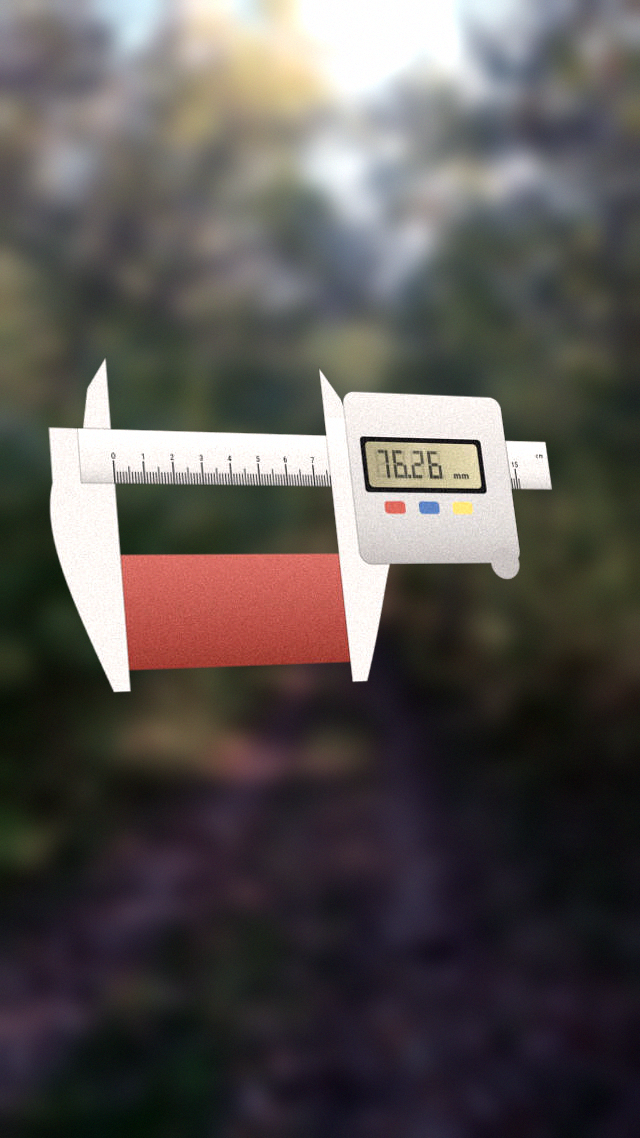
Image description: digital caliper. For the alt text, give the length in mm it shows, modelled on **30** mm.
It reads **76.26** mm
